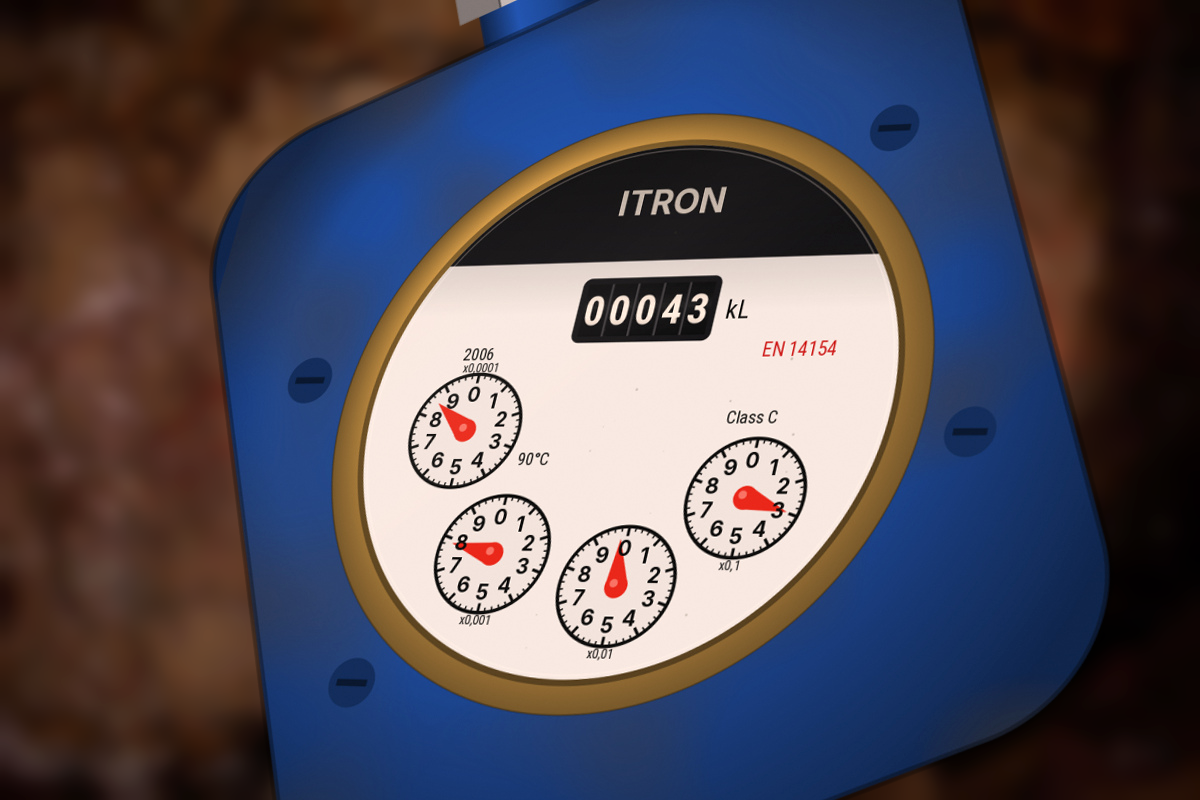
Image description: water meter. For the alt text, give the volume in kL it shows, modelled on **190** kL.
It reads **43.2978** kL
